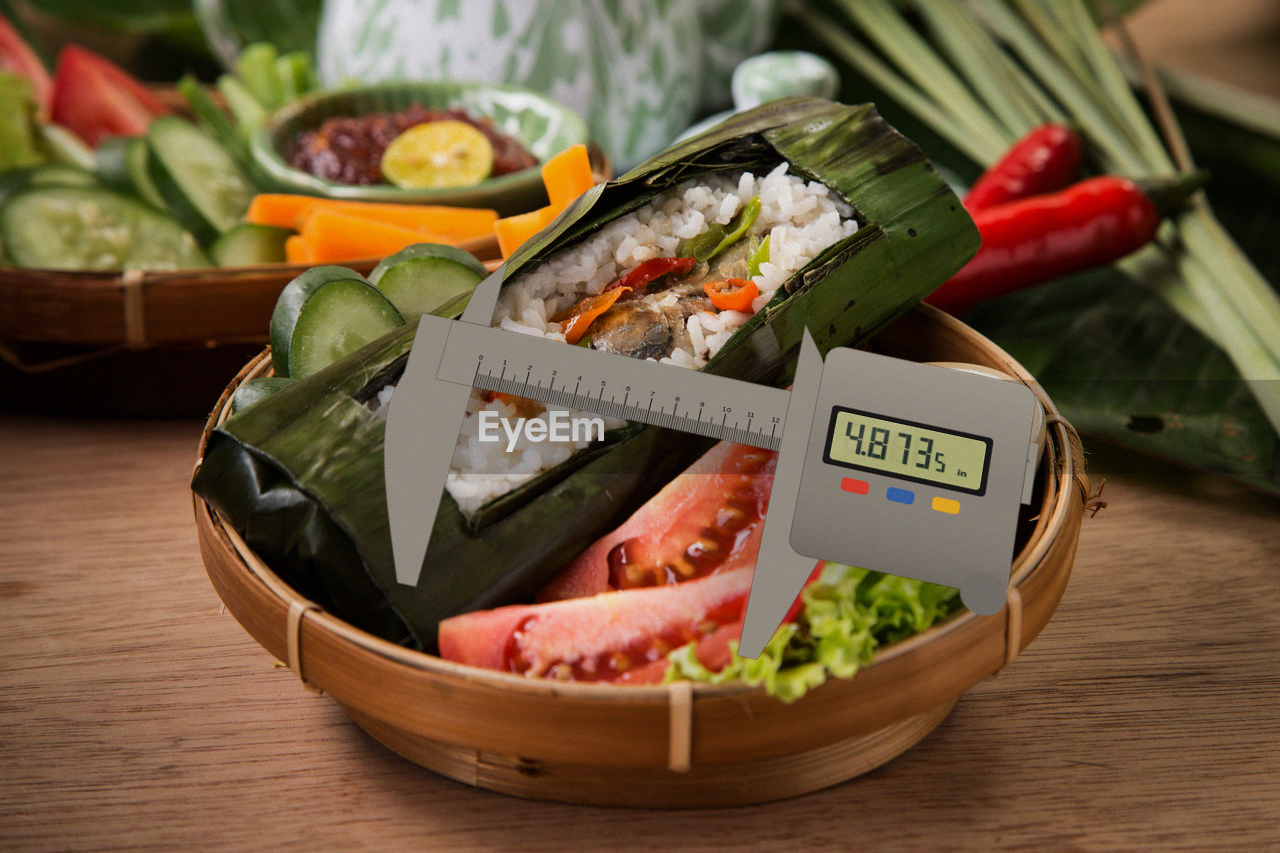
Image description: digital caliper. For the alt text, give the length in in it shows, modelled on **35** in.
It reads **4.8735** in
